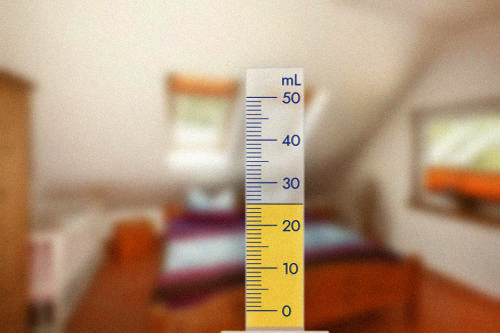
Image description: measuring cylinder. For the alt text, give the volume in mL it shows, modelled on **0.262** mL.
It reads **25** mL
